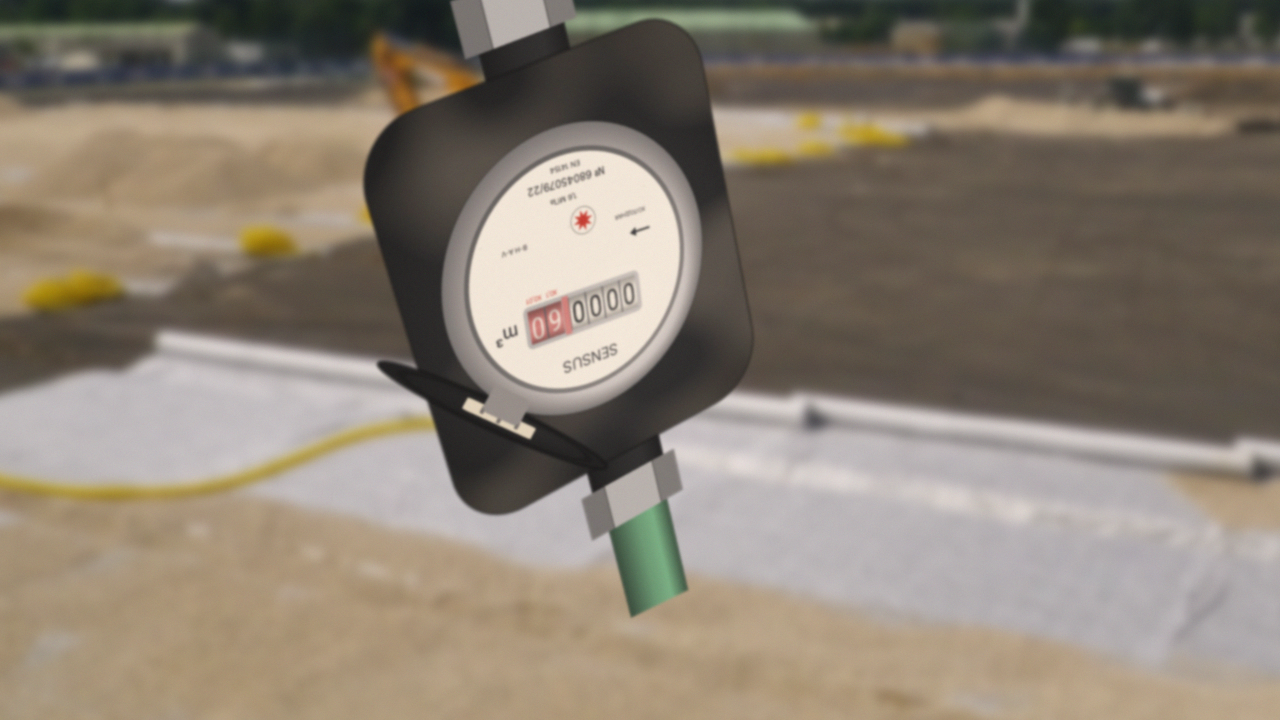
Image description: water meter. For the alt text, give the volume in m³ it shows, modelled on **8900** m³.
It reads **0.60** m³
